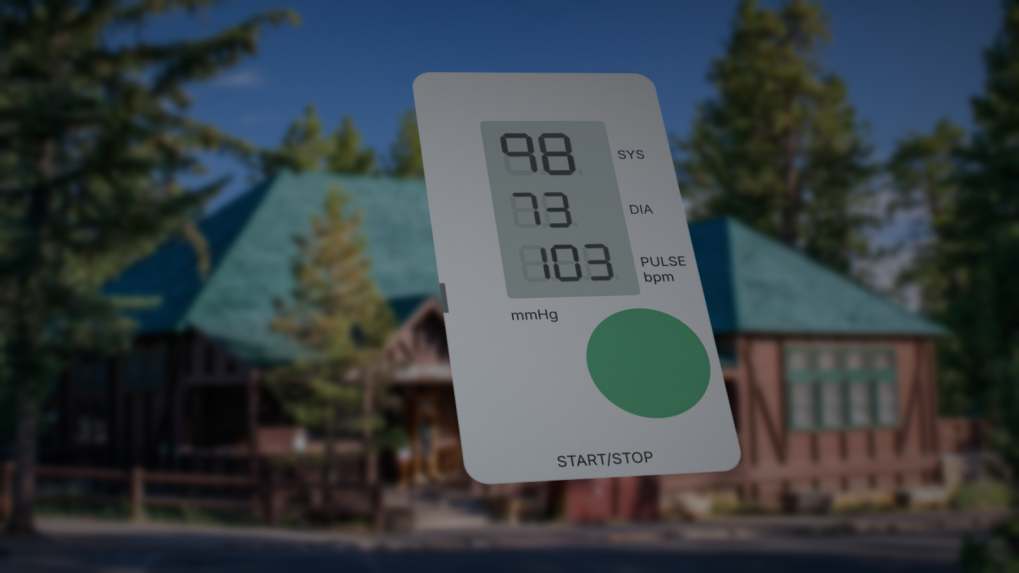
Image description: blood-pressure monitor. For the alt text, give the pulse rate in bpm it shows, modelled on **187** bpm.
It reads **103** bpm
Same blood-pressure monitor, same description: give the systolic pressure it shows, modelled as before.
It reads **98** mmHg
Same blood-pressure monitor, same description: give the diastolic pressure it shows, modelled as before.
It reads **73** mmHg
